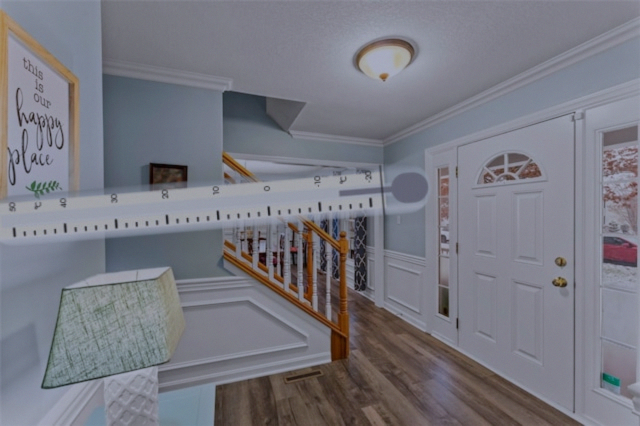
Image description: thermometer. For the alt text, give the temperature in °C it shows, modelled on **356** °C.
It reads **-14** °C
